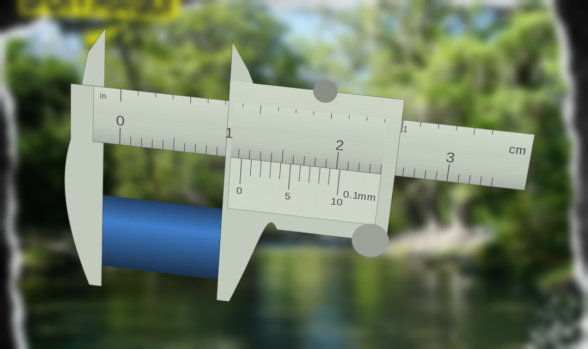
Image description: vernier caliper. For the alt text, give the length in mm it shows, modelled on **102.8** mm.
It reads **11.3** mm
